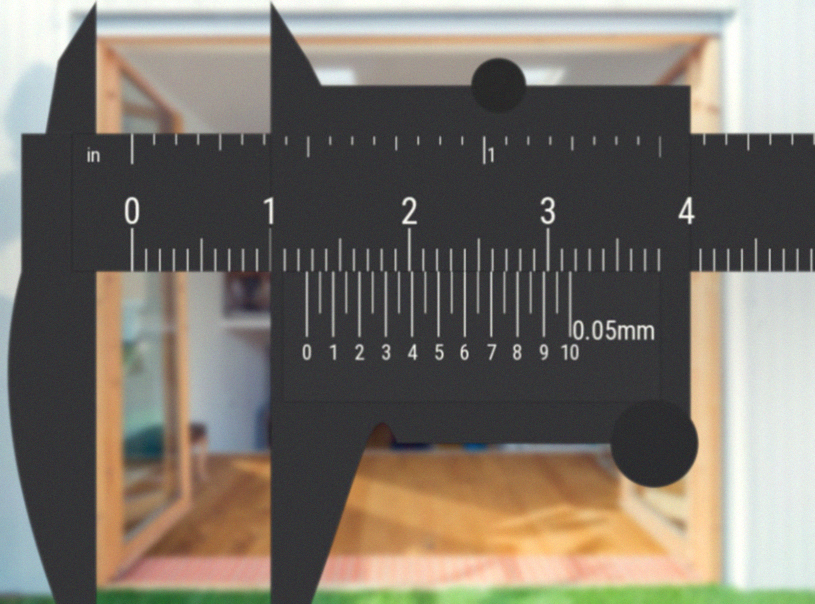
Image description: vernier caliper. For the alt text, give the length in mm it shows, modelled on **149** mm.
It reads **12.6** mm
